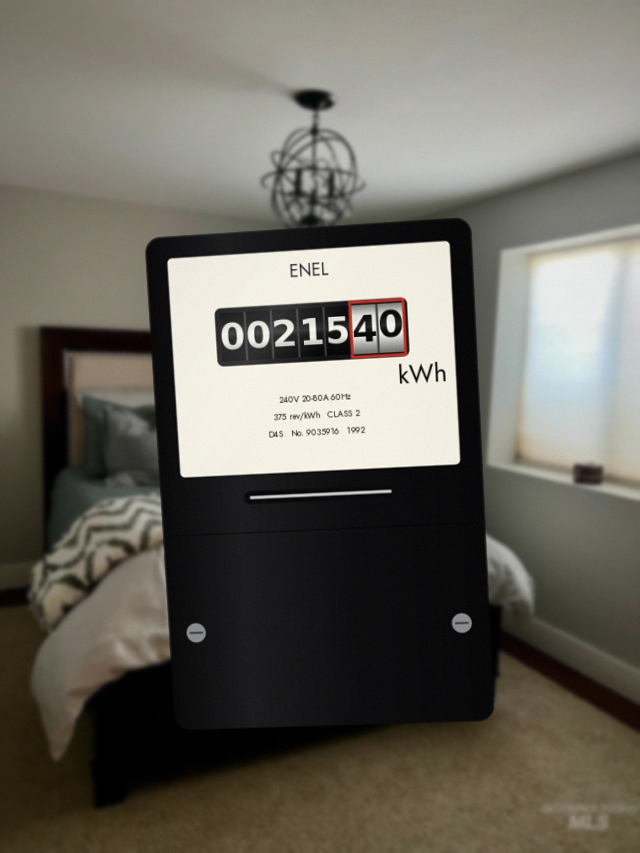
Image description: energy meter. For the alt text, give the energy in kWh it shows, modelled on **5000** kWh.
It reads **215.40** kWh
